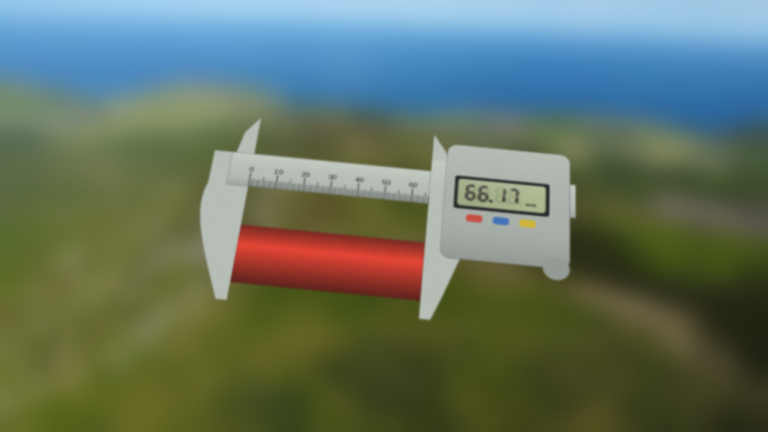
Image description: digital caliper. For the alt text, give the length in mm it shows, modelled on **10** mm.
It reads **66.17** mm
